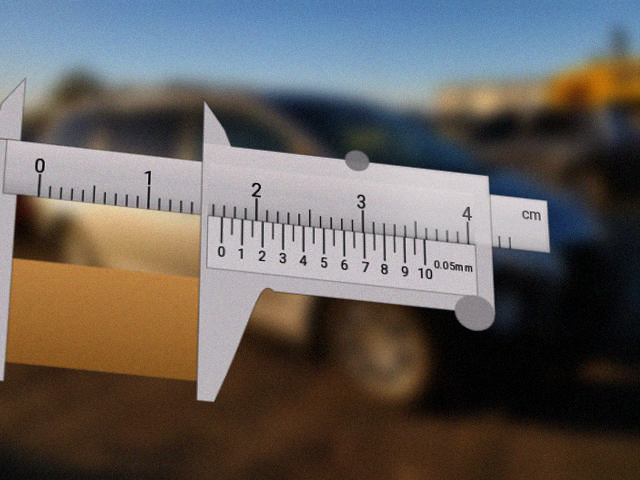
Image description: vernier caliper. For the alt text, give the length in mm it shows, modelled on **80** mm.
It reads **16.8** mm
